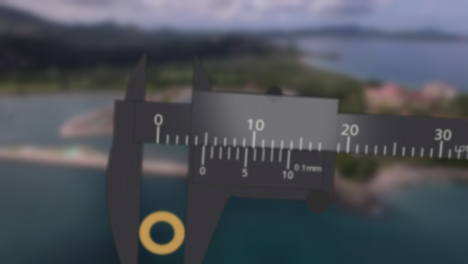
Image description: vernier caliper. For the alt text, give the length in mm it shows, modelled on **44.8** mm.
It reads **4.8** mm
